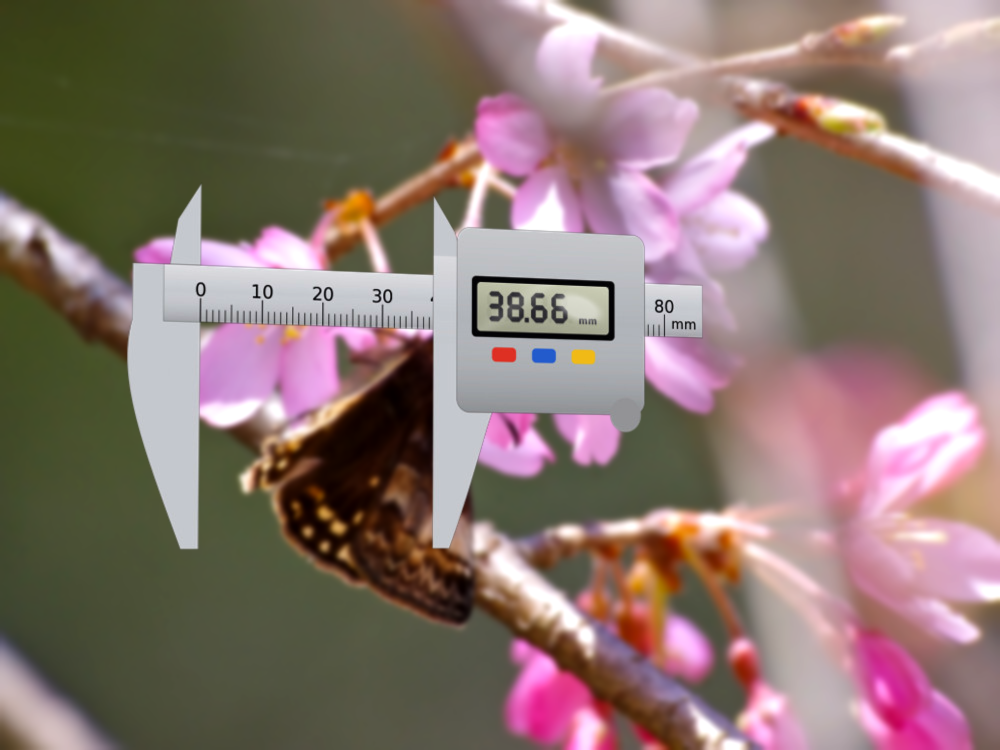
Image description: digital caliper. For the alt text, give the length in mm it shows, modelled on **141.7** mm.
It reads **38.66** mm
